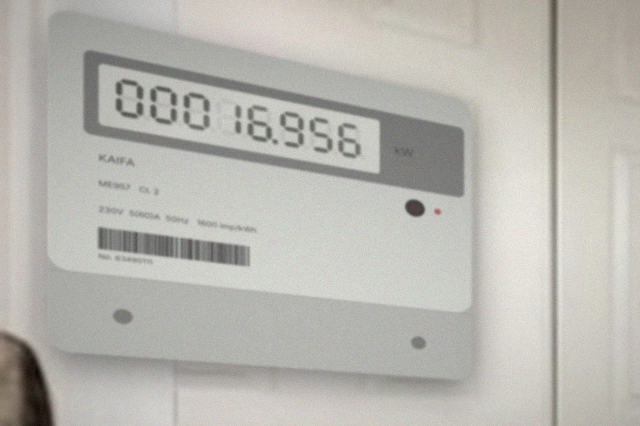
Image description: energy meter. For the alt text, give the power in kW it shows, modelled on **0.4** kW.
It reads **16.956** kW
